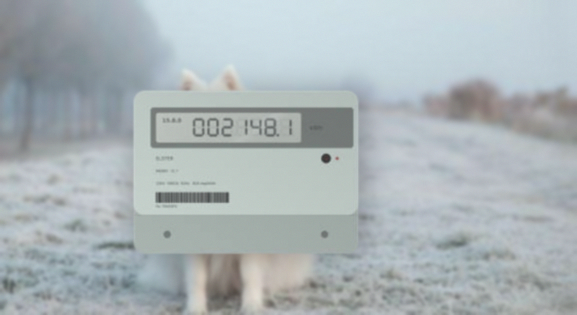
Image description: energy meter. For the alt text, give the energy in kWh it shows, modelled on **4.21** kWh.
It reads **2148.1** kWh
